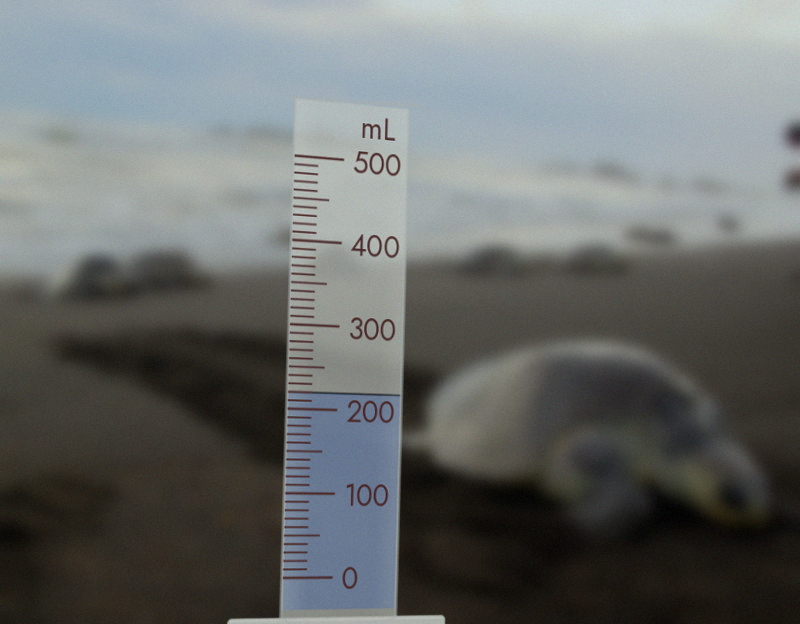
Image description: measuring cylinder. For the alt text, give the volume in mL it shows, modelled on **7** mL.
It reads **220** mL
